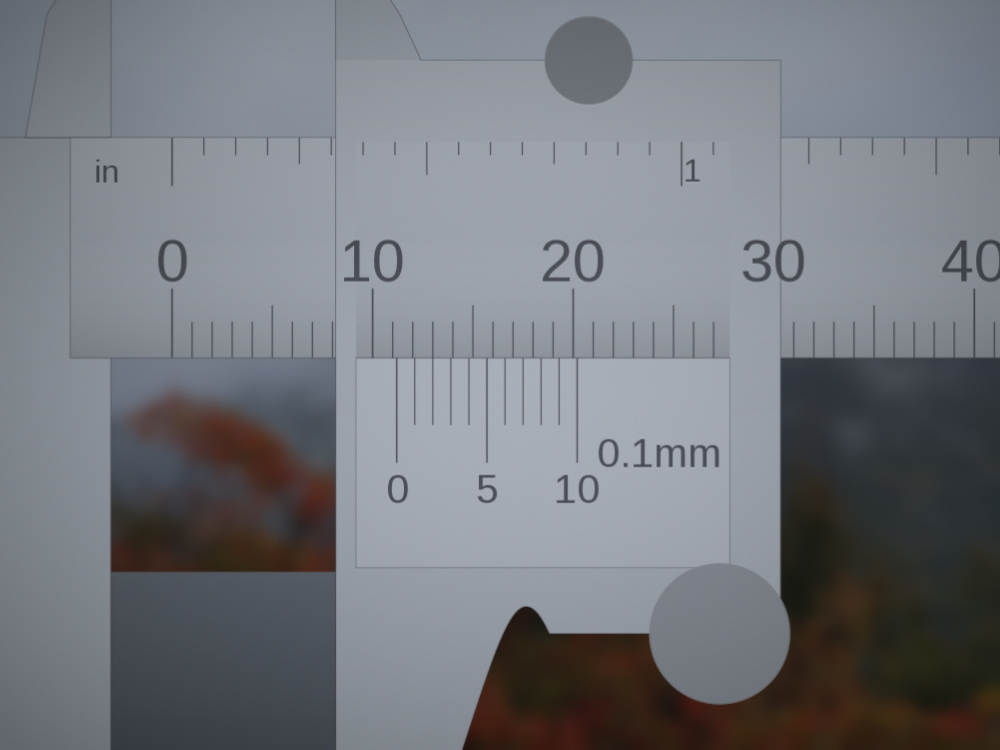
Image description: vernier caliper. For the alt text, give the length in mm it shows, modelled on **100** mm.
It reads **11.2** mm
